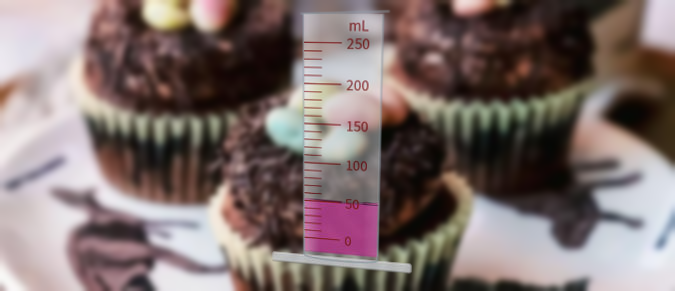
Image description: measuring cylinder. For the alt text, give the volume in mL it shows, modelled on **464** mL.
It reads **50** mL
